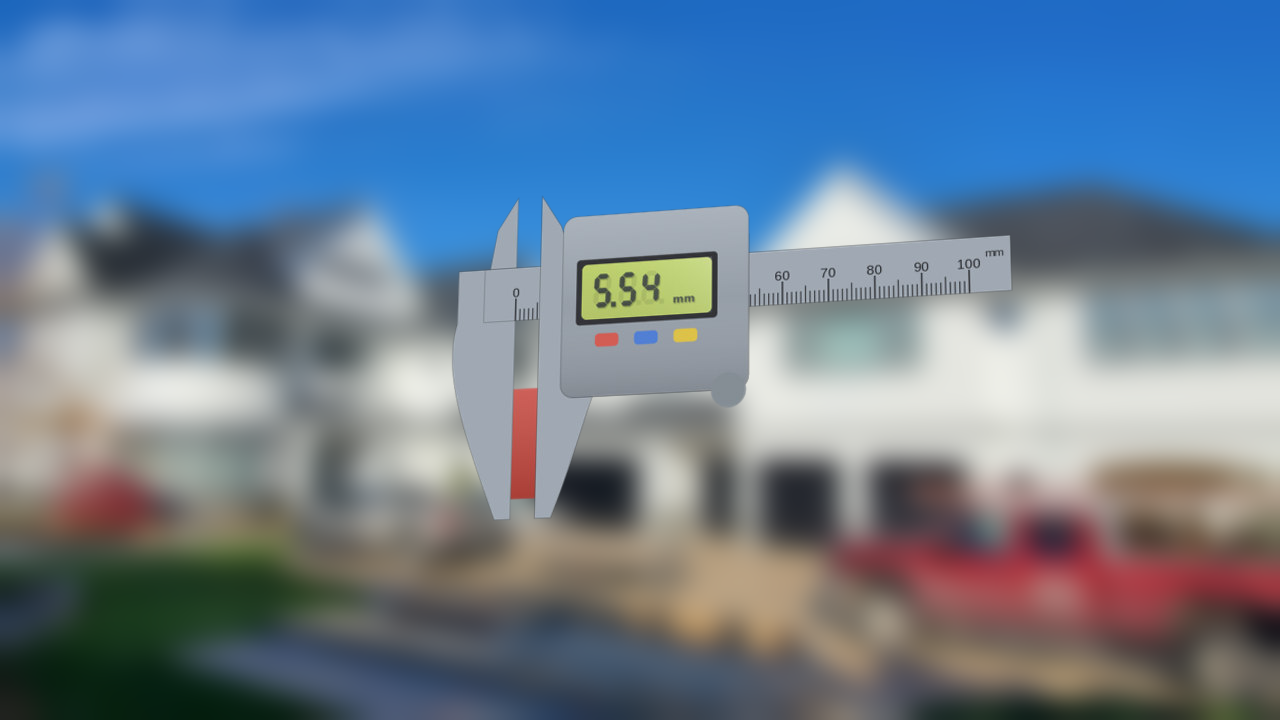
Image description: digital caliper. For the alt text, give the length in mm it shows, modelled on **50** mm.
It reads **5.54** mm
